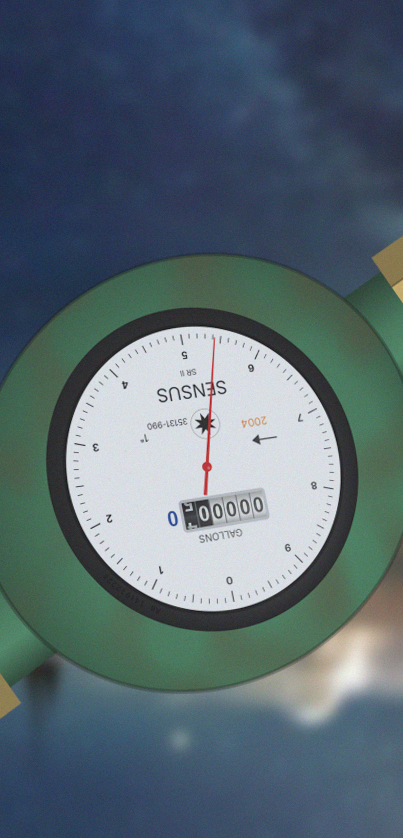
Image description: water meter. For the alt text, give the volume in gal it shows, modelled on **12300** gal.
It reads **45.4** gal
